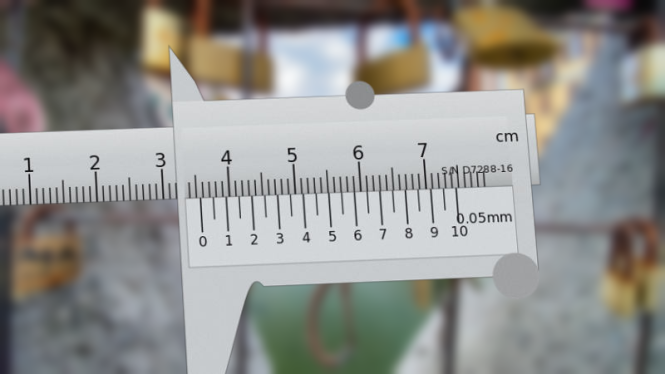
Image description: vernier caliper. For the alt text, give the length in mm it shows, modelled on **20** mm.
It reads **35.6** mm
